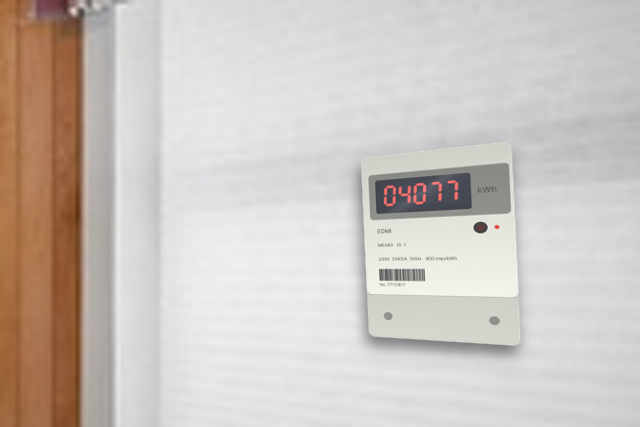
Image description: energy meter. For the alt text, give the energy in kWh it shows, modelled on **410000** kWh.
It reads **4077** kWh
